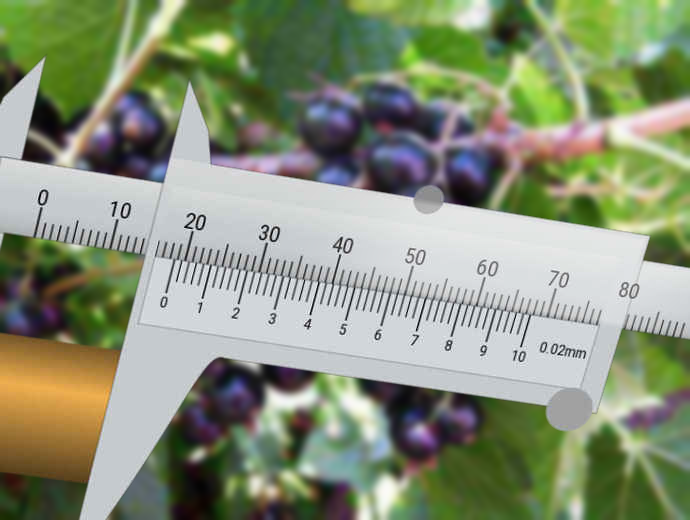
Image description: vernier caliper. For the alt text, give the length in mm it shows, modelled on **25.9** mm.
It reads **18.6** mm
